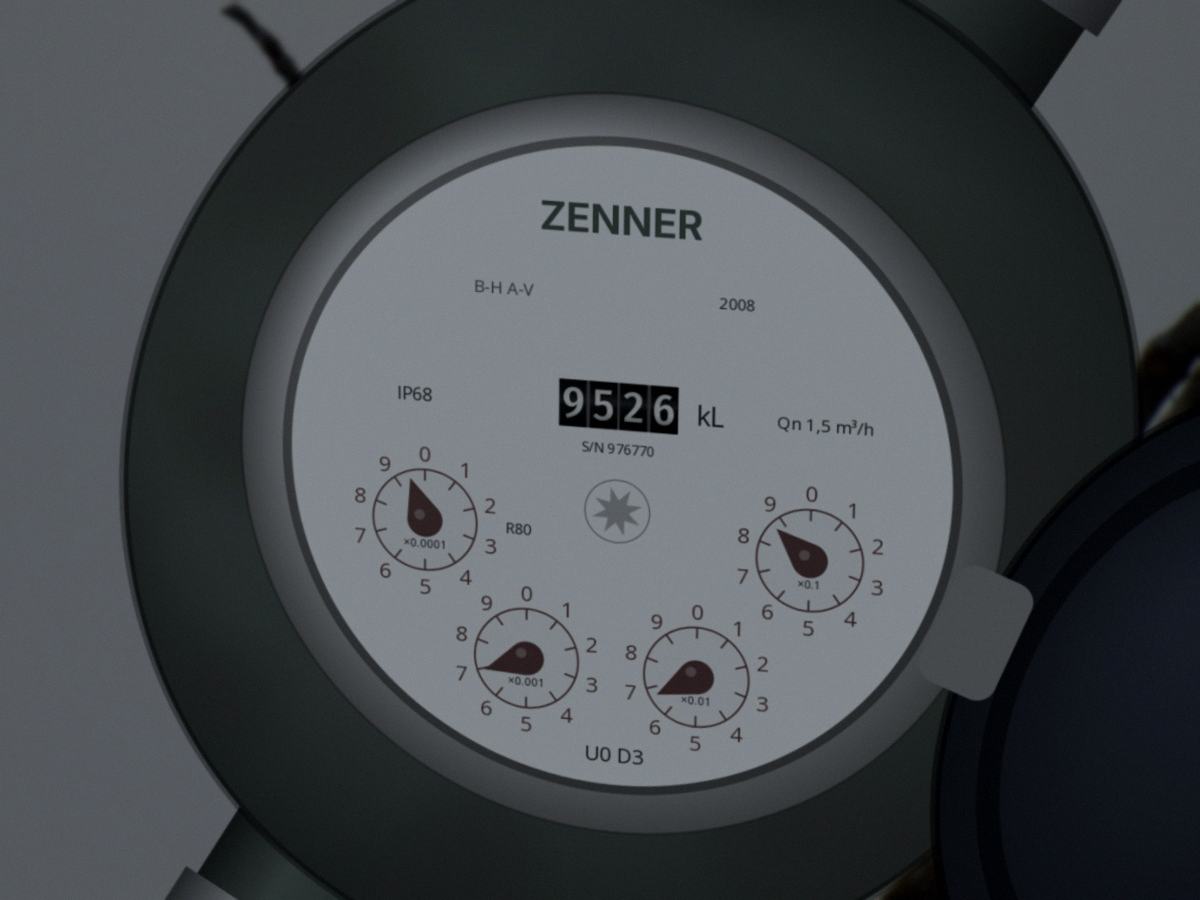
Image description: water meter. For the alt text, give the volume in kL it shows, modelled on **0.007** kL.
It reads **9526.8669** kL
